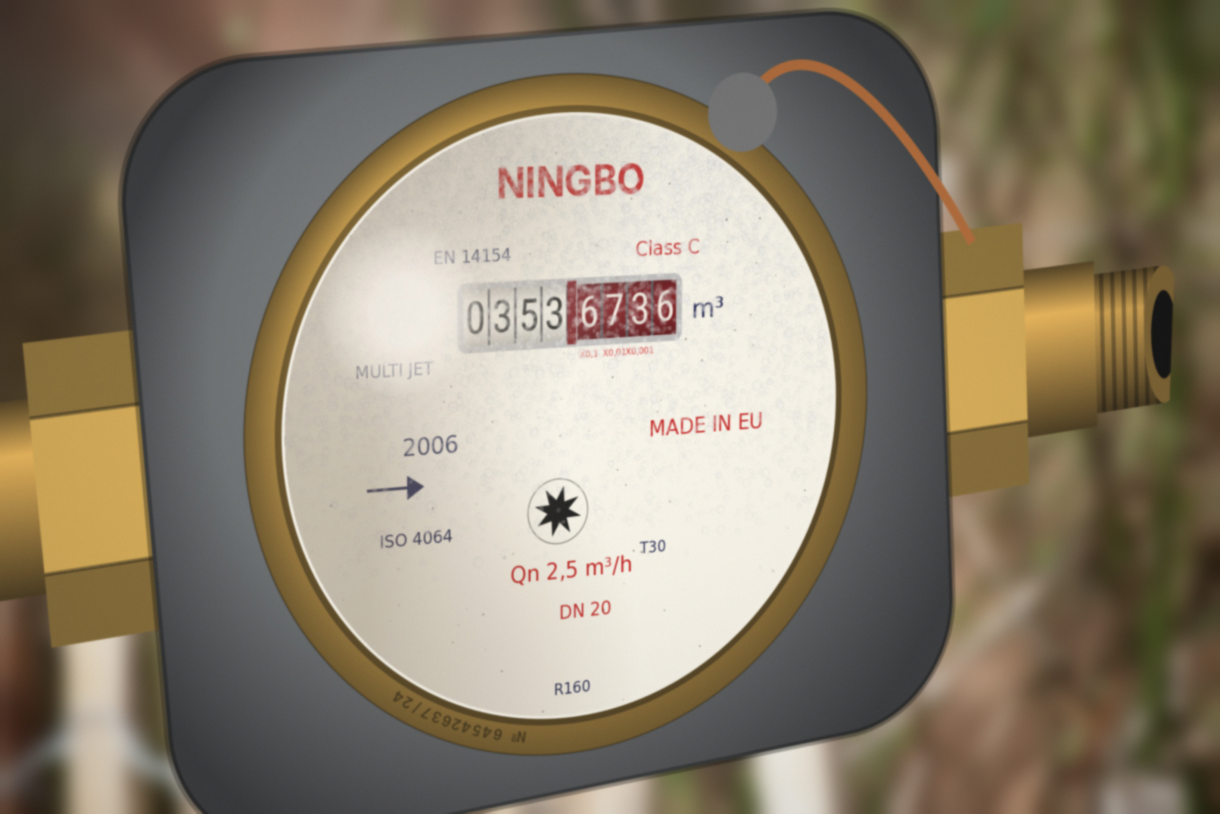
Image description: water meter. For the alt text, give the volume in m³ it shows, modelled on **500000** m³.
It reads **353.6736** m³
